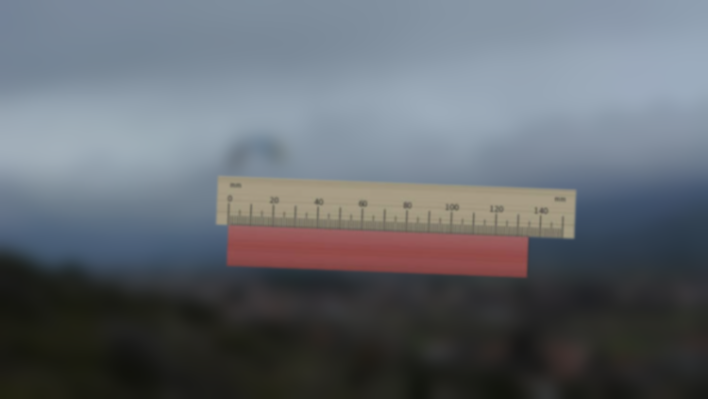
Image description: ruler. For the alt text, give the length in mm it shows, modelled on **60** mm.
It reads **135** mm
